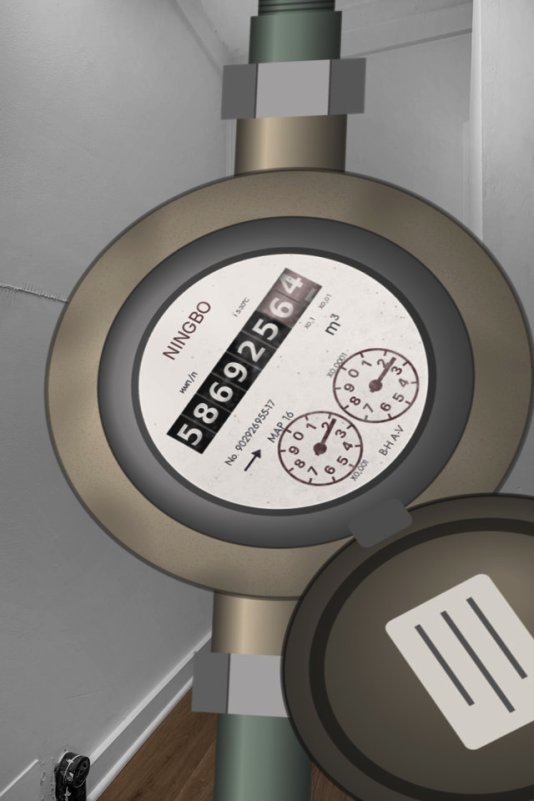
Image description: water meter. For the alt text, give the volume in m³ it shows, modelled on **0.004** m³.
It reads **586925.6422** m³
